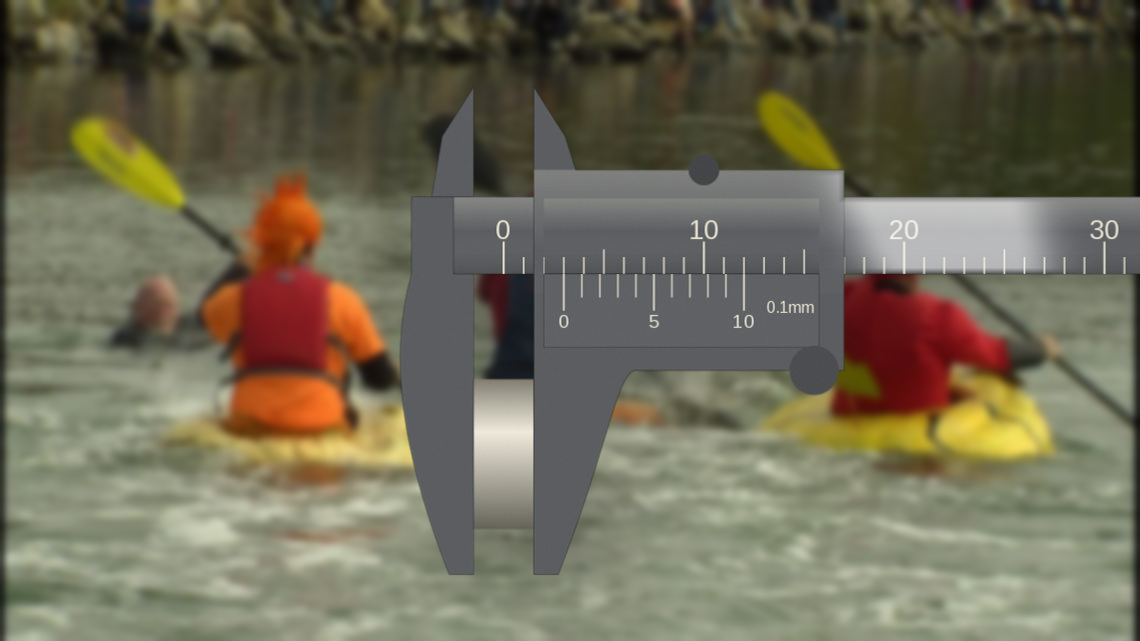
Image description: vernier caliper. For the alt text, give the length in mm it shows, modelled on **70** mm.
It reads **3.0** mm
